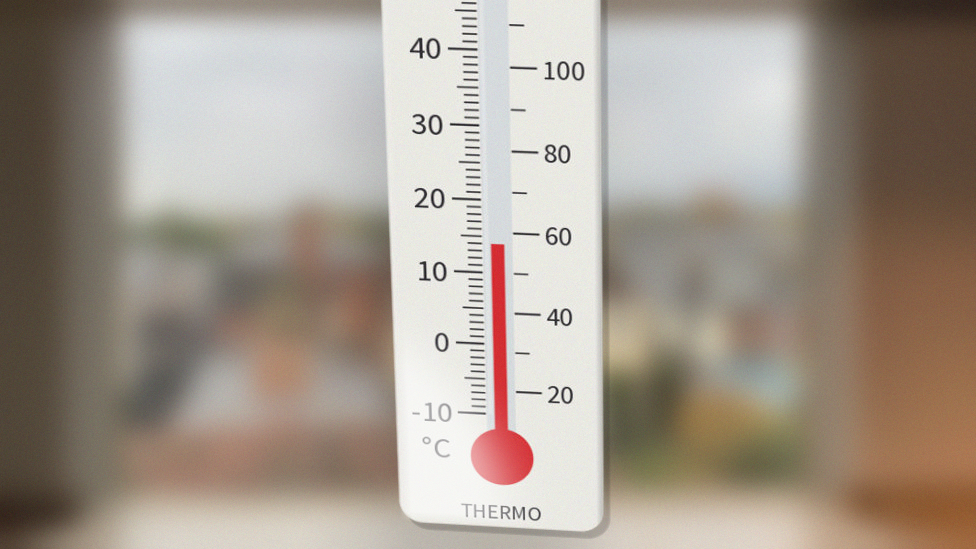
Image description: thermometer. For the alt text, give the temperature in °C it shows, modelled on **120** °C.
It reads **14** °C
